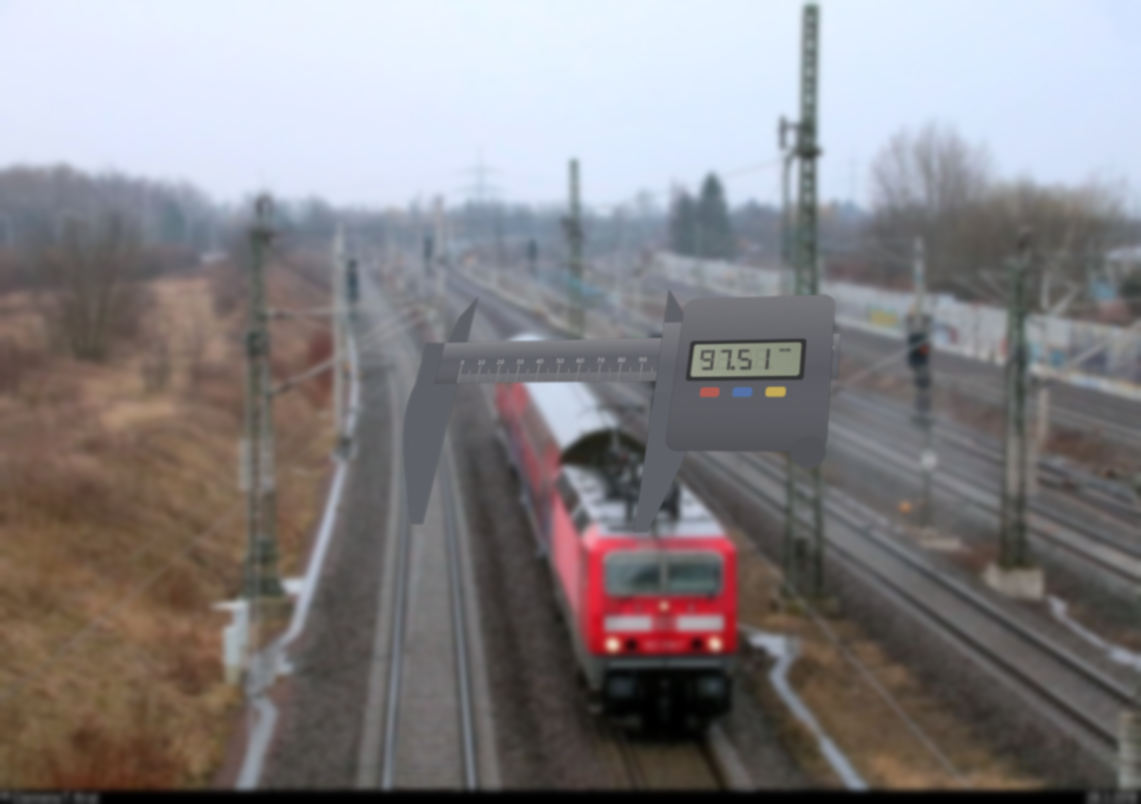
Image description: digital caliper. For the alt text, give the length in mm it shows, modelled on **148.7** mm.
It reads **97.51** mm
